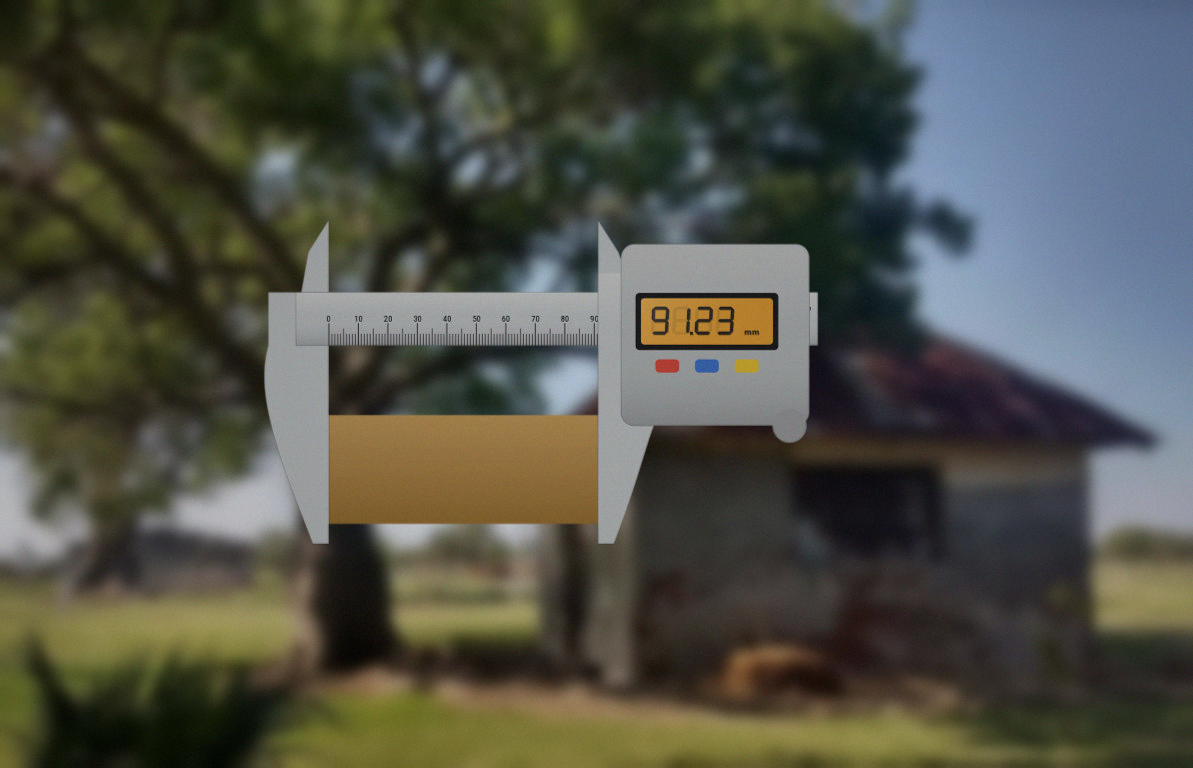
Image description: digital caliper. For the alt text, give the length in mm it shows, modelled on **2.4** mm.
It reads **91.23** mm
